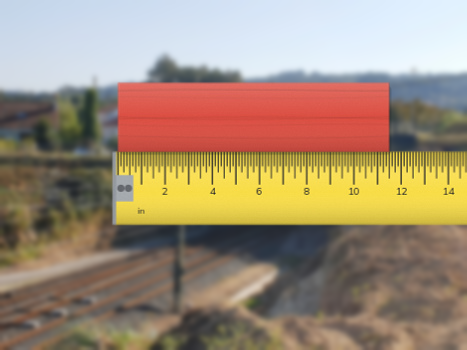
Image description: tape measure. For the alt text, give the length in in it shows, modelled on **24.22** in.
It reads **11.5** in
